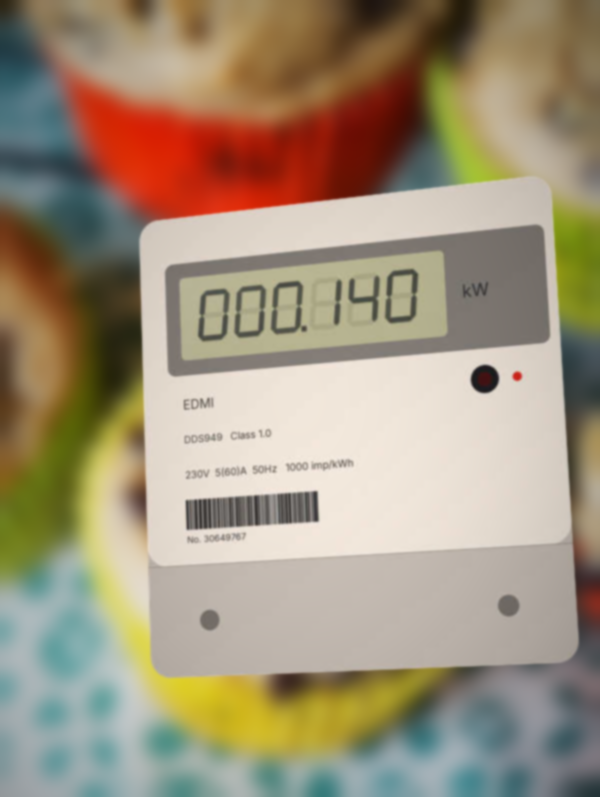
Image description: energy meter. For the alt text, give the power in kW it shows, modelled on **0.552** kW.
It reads **0.140** kW
